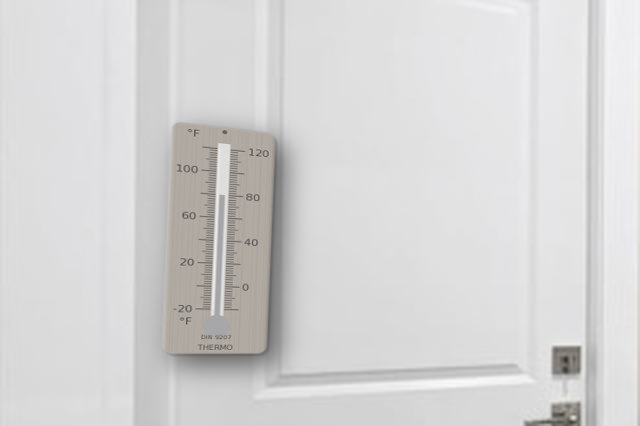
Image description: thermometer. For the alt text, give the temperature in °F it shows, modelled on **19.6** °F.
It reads **80** °F
